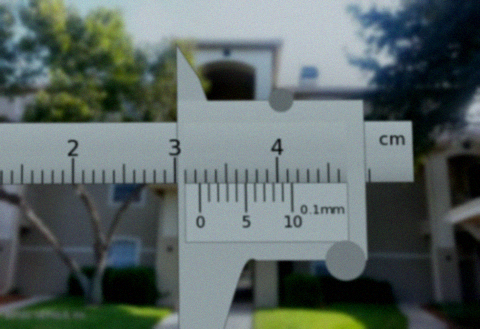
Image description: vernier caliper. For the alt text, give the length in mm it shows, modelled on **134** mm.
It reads **32.4** mm
